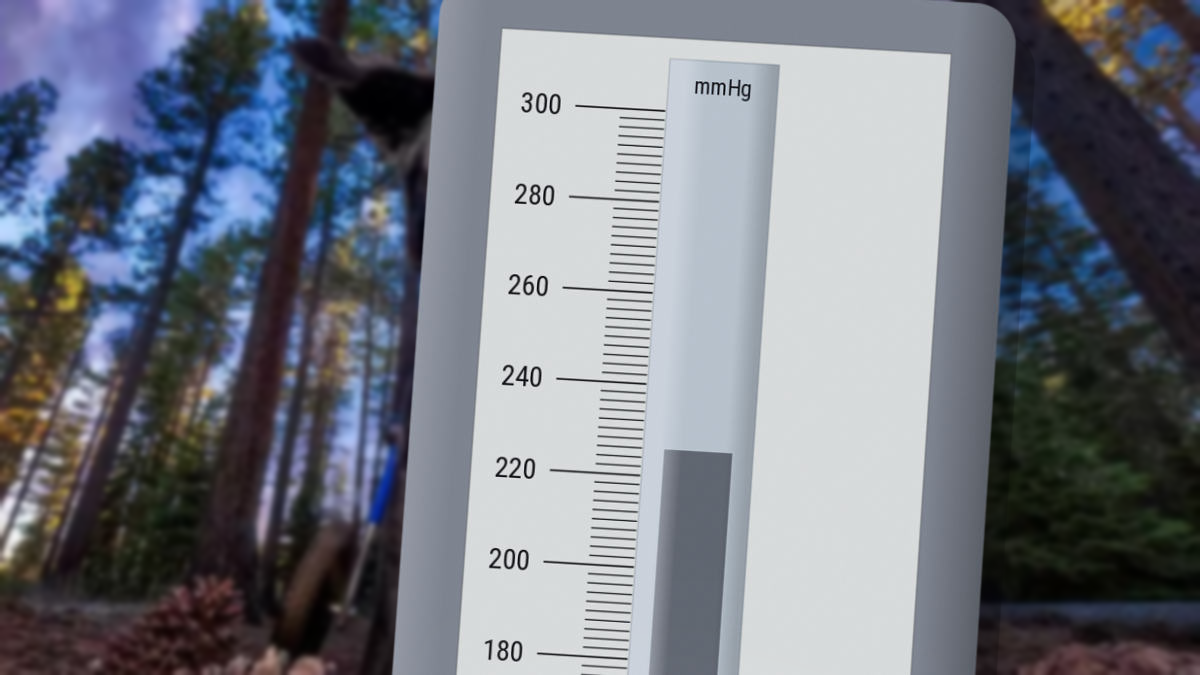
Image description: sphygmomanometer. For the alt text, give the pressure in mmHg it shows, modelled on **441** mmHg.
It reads **226** mmHg
